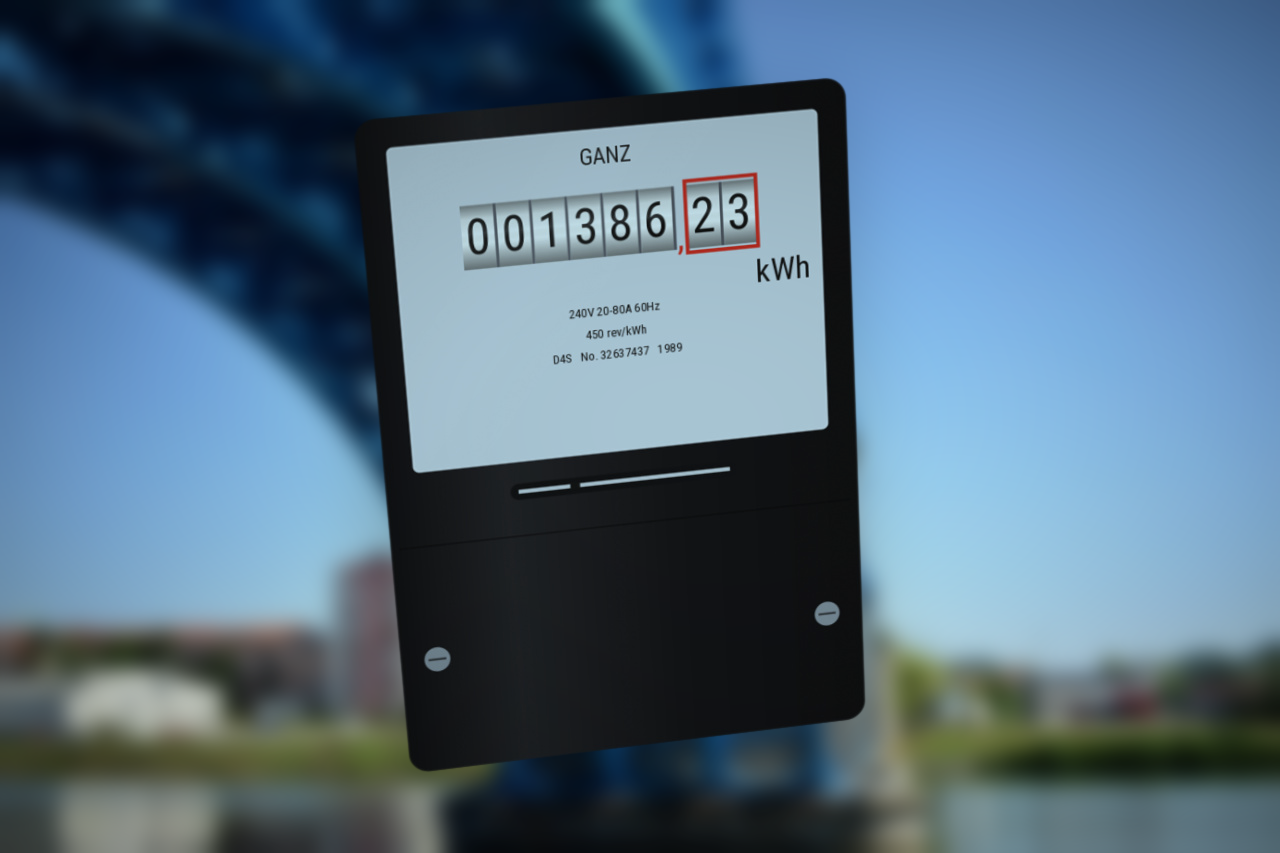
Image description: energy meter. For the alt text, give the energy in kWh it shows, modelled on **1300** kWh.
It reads **1386.23** kWh
